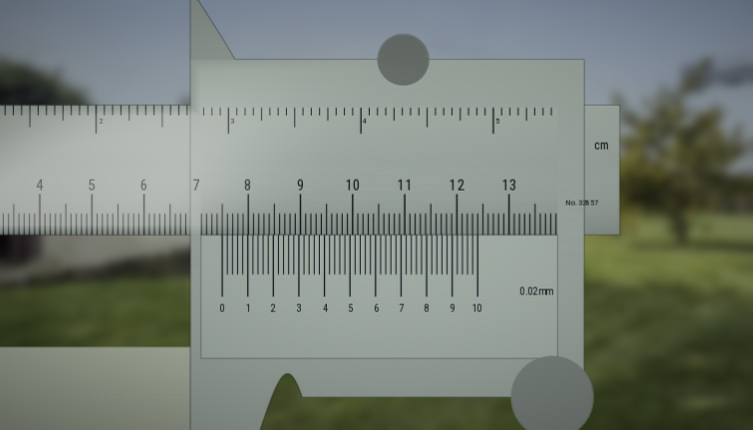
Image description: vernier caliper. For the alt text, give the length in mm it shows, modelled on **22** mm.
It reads **75.0** mm
